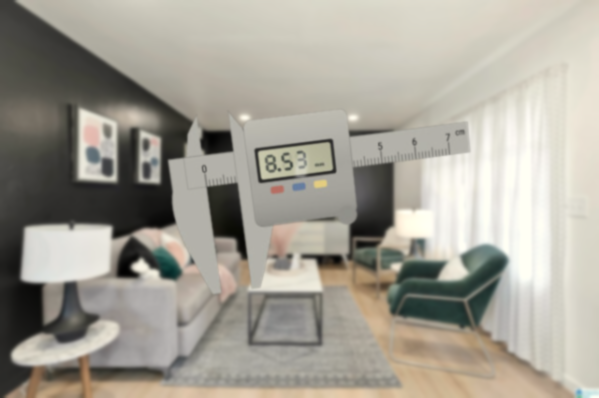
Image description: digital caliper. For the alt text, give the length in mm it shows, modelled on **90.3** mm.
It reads **8.53** mm
